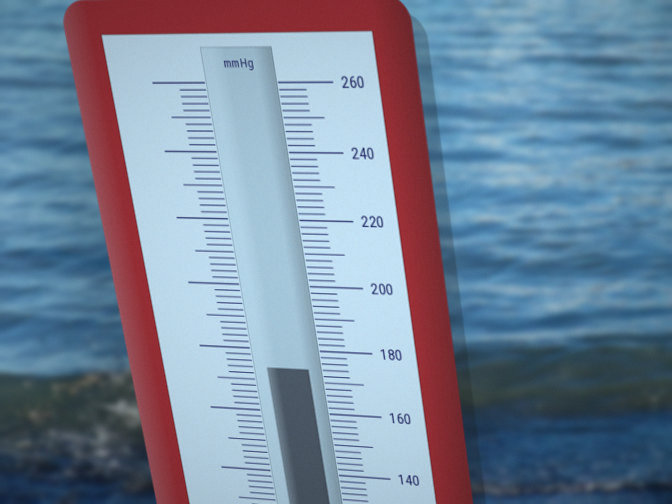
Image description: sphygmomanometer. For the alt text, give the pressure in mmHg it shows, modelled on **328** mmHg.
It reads **174** mmHg
